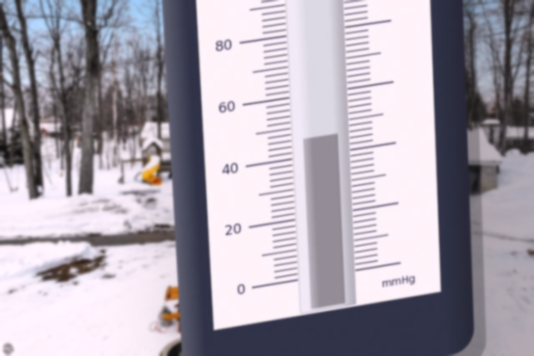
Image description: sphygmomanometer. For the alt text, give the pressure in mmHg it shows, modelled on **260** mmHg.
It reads **46** mmHg
